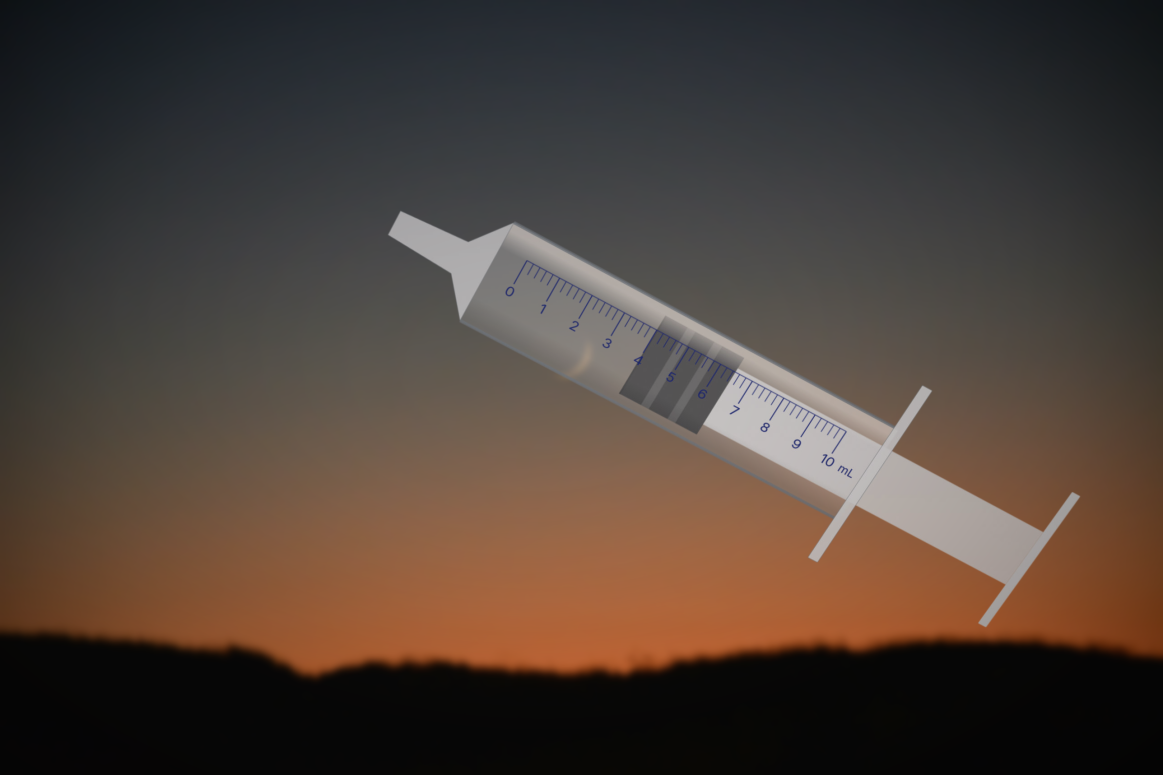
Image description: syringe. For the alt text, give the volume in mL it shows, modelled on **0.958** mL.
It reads **4** mL
